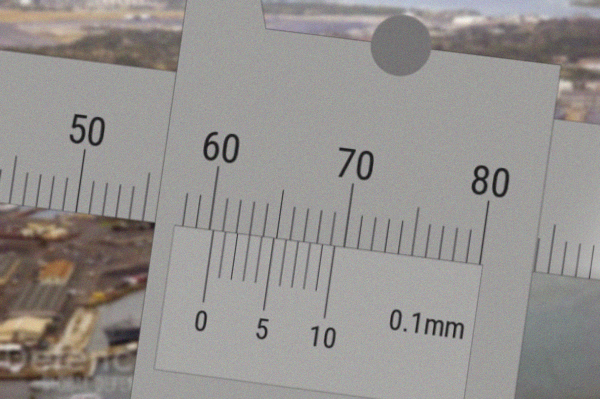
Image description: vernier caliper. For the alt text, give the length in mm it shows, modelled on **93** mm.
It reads **60.3** mm
